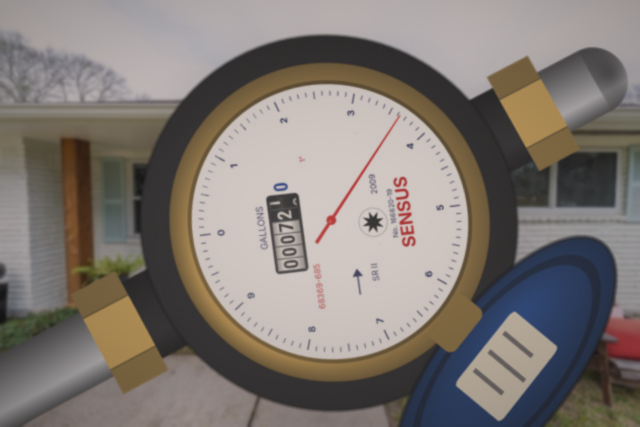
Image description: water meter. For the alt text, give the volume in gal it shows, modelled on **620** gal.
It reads **7213.6** gal
